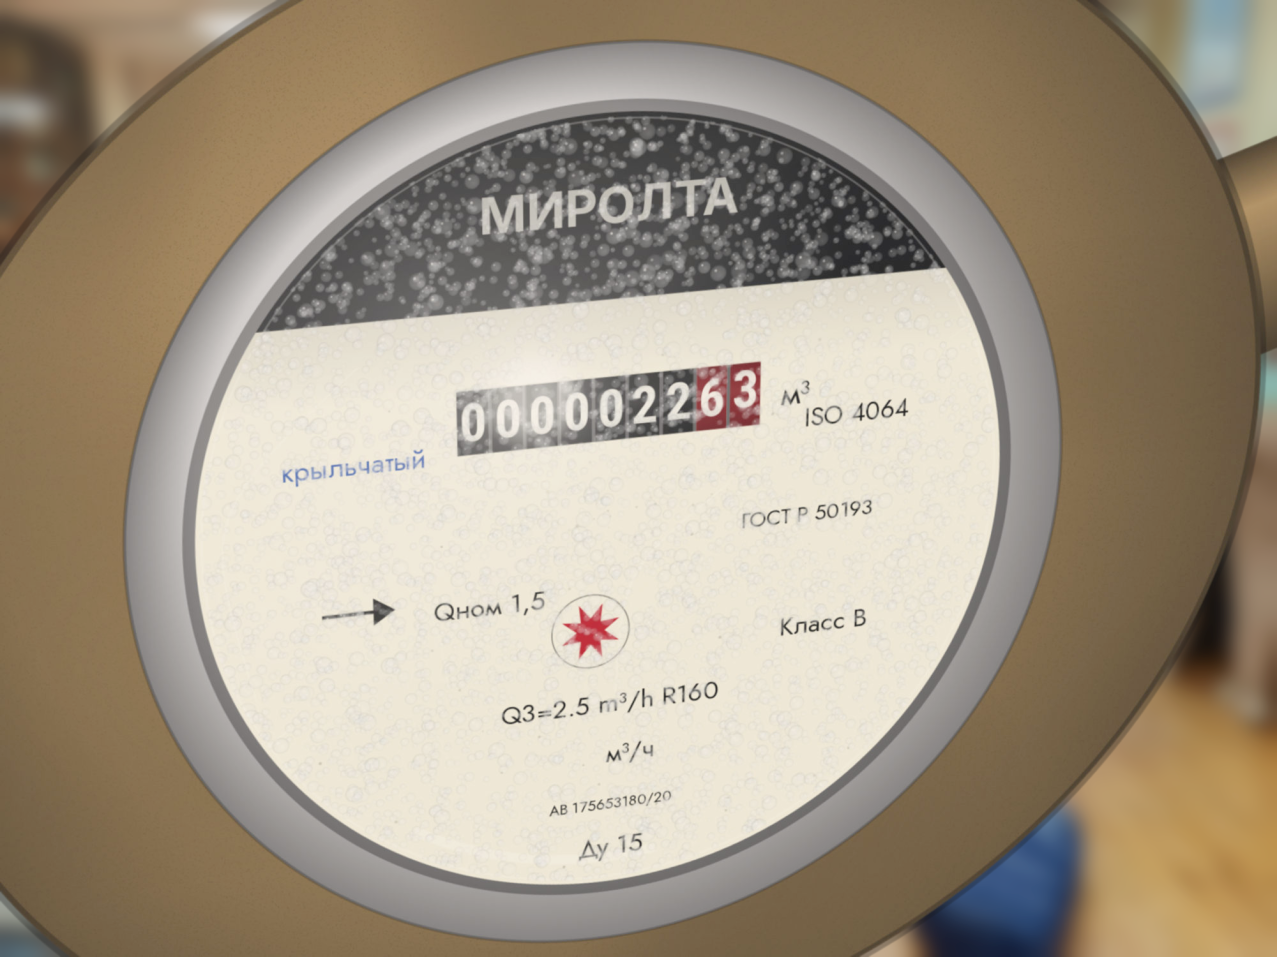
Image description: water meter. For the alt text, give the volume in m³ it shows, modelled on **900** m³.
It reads **22.63** m³
